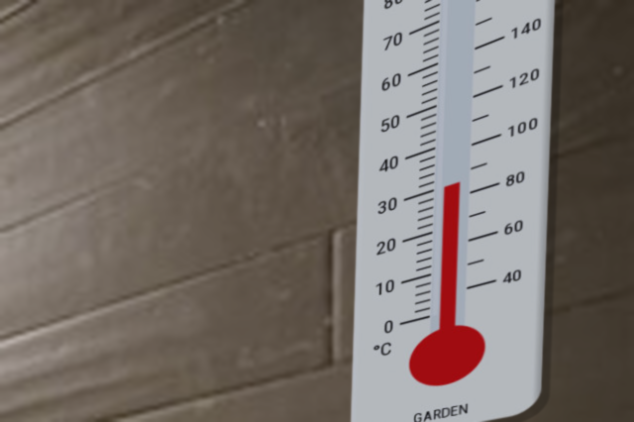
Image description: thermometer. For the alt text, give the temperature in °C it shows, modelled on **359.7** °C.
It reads **30** °C
